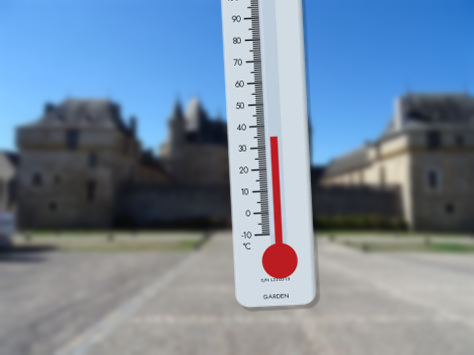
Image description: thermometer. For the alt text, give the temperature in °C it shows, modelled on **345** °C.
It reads **35** °C
